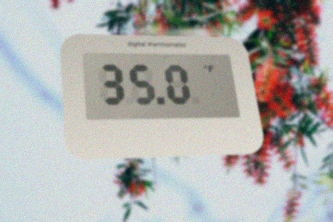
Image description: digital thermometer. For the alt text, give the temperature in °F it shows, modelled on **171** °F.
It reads **35.0** °F
